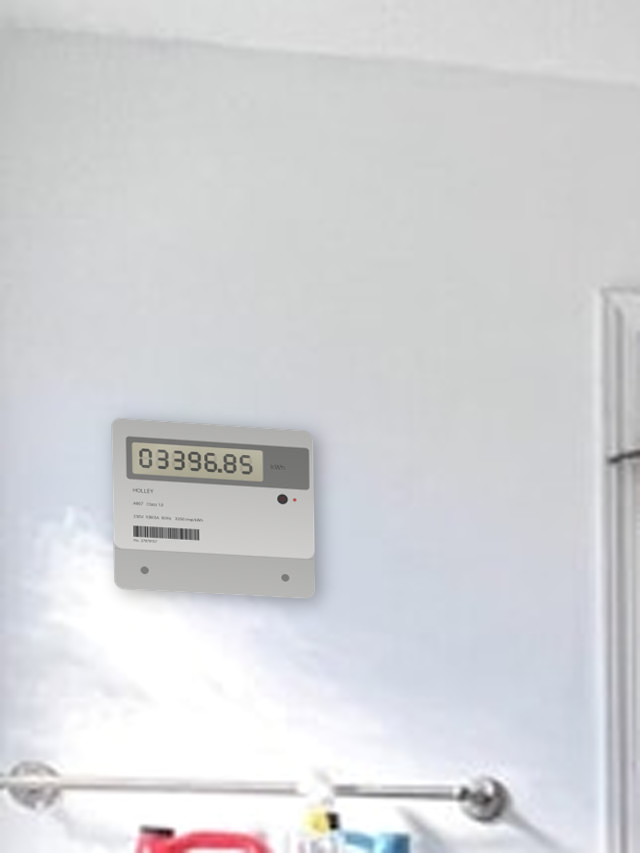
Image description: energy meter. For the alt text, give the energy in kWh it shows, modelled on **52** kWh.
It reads **3396.85** kWh
